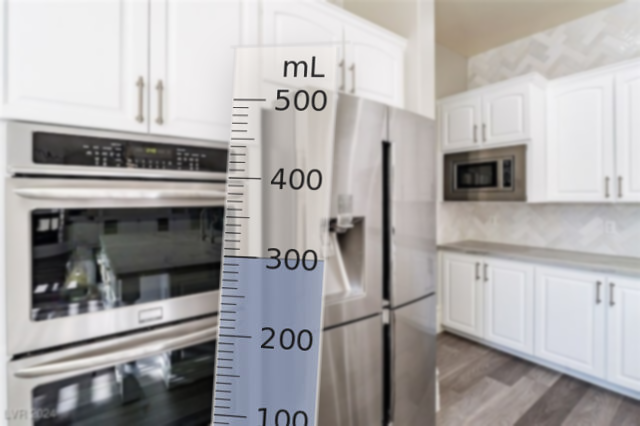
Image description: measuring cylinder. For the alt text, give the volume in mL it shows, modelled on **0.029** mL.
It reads **300** mL
